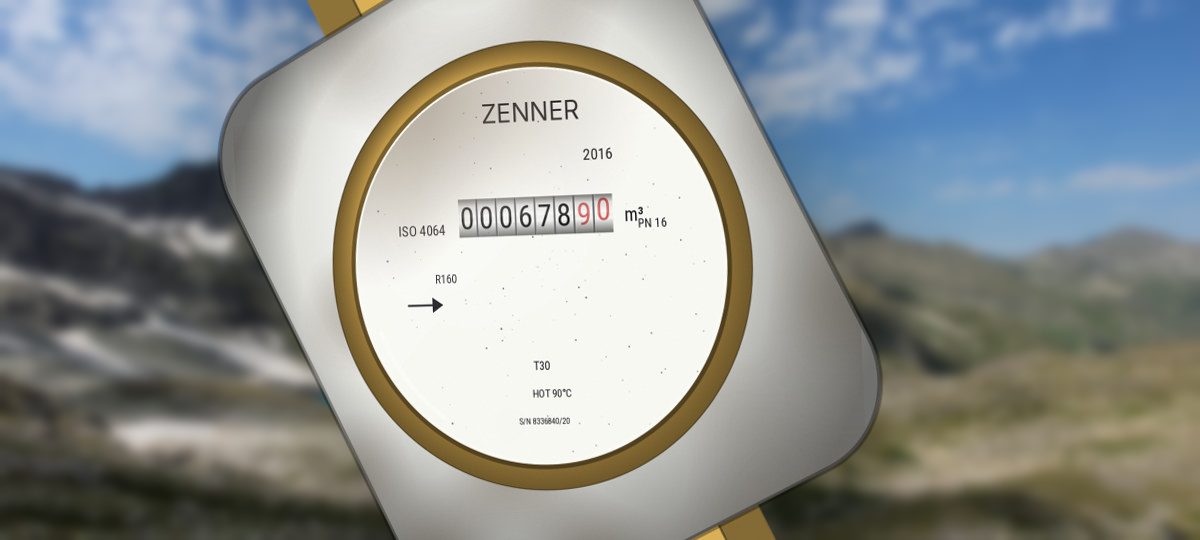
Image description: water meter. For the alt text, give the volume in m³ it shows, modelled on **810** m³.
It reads **678.90** m³
